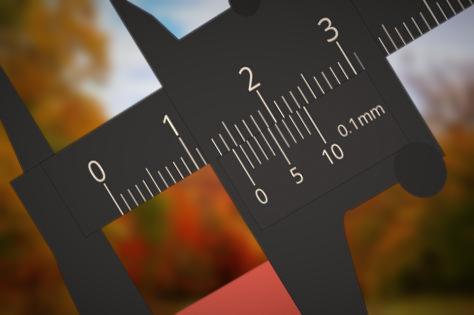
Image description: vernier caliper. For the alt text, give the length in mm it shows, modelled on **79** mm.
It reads **14.4** mm
